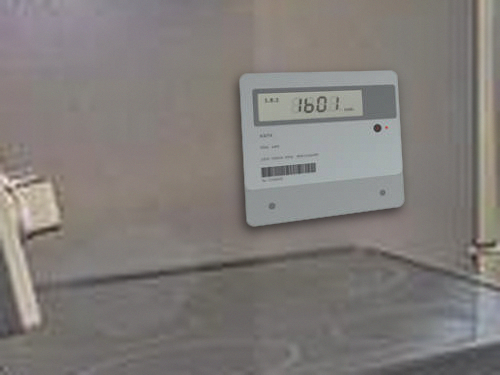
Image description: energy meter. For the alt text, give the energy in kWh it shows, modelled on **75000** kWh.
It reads **1601** kWh
